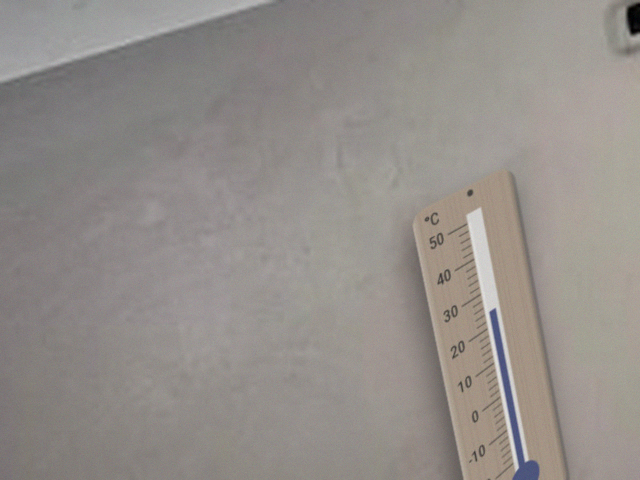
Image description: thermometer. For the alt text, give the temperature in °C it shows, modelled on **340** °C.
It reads **24** °C
